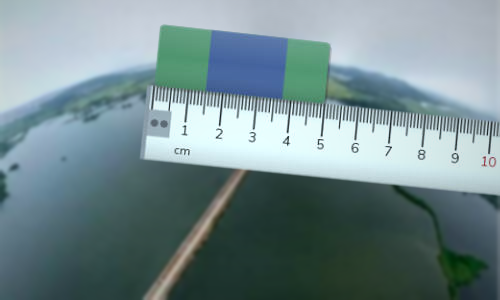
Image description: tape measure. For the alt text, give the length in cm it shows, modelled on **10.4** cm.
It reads **5** cm
